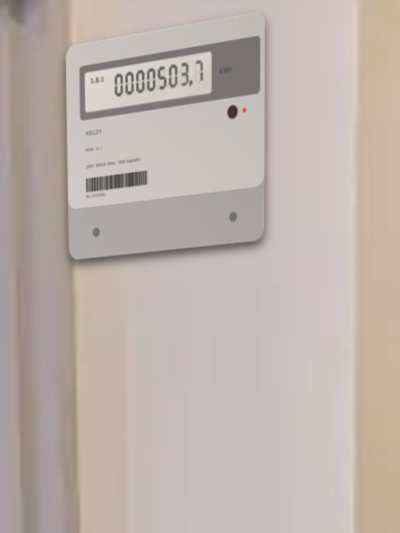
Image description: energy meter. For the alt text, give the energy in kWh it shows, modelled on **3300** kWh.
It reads **503.7** kWh
